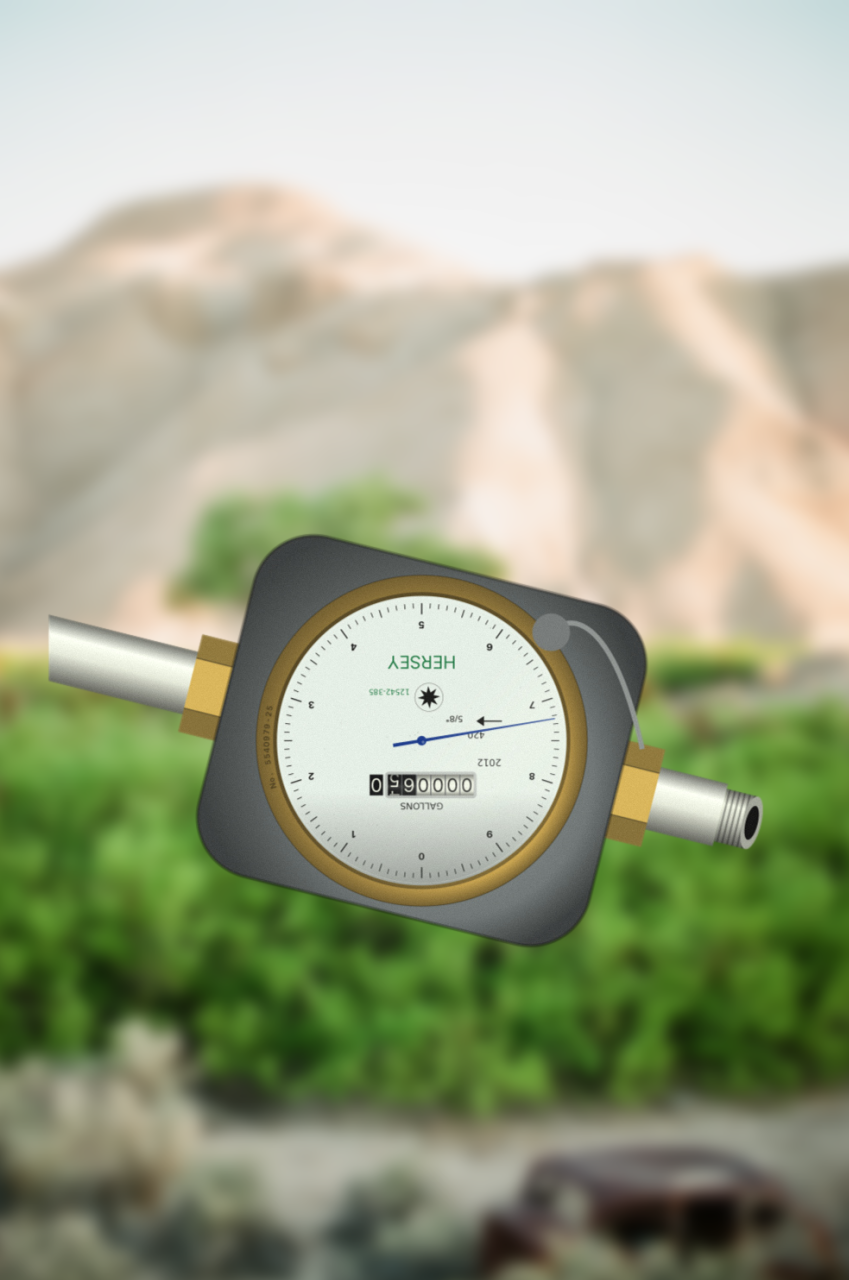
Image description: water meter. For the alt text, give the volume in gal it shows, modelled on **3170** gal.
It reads **647.2** gal
